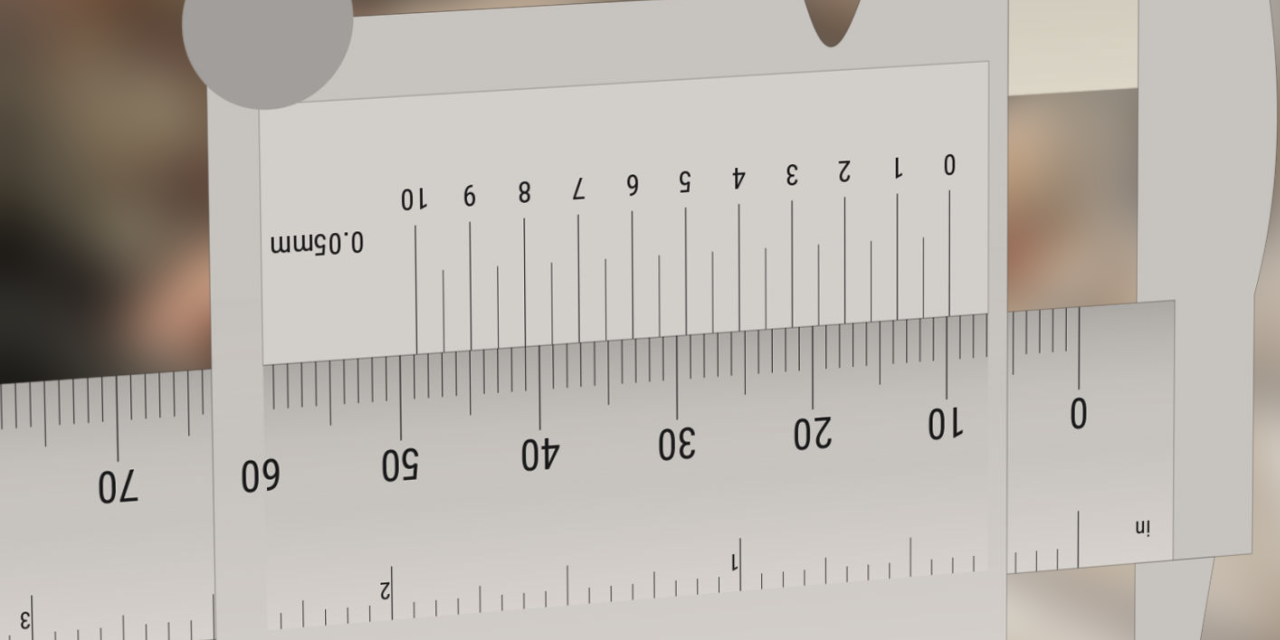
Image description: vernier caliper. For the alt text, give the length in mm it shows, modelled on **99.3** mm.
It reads **9.8** mm
